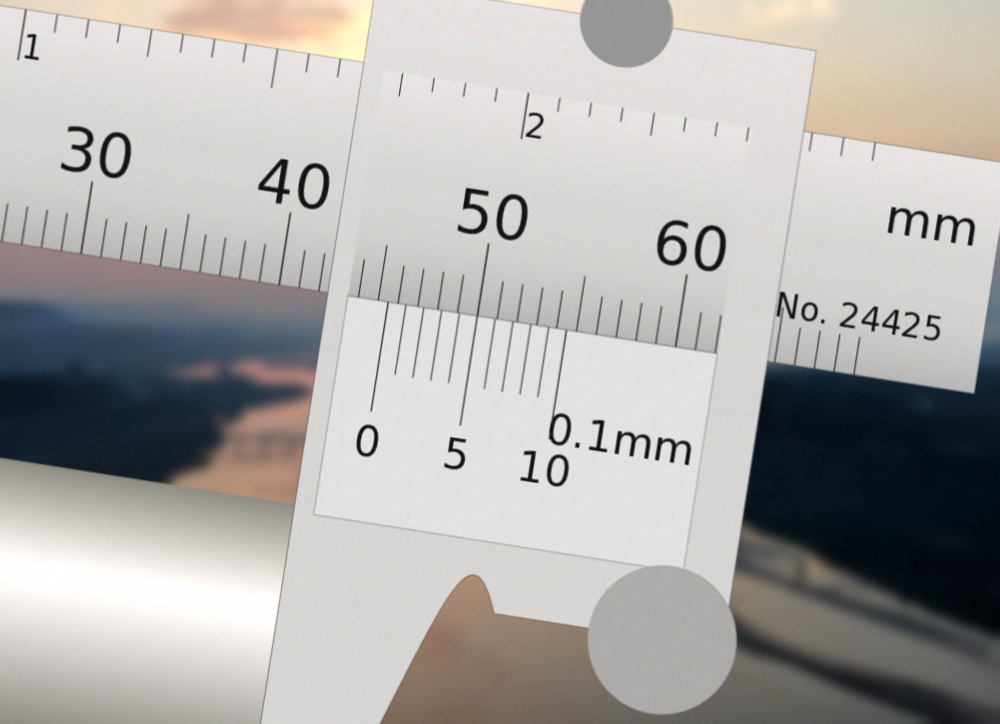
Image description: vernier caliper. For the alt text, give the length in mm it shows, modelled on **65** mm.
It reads **45.5** mm
